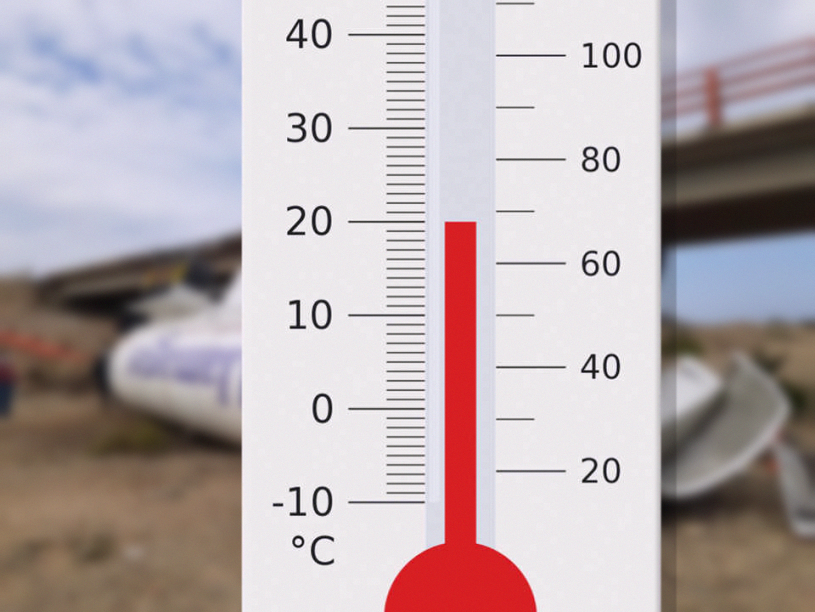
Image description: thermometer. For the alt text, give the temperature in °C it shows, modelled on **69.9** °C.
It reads **20** °C
